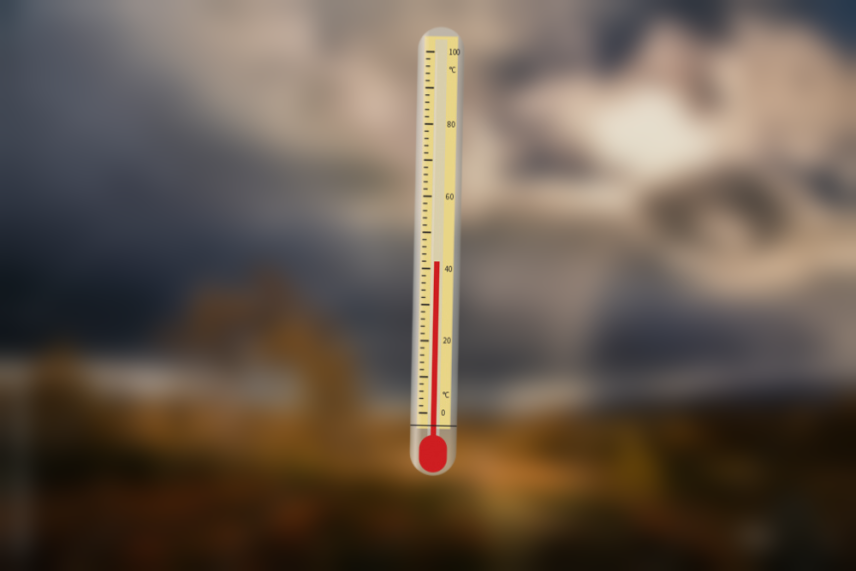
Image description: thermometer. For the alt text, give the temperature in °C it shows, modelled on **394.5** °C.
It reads **42** °C
